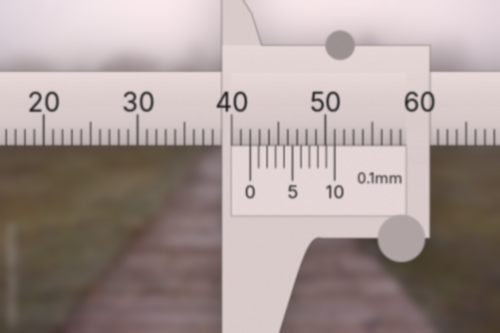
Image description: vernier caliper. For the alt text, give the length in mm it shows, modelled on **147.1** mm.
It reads **42.0** mm
